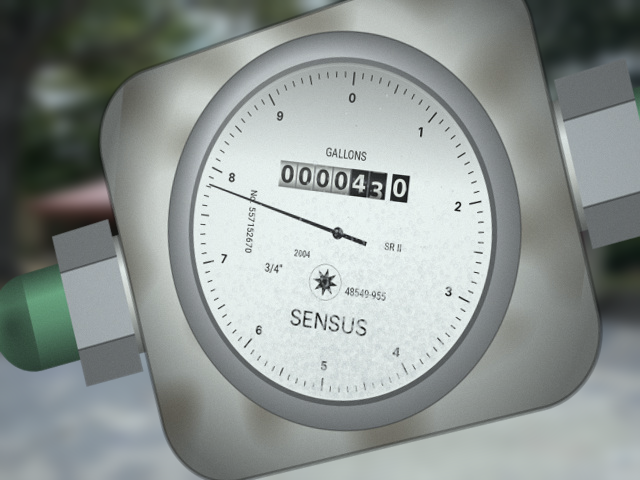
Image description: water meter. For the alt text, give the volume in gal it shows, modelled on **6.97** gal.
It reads **427.8** gal
